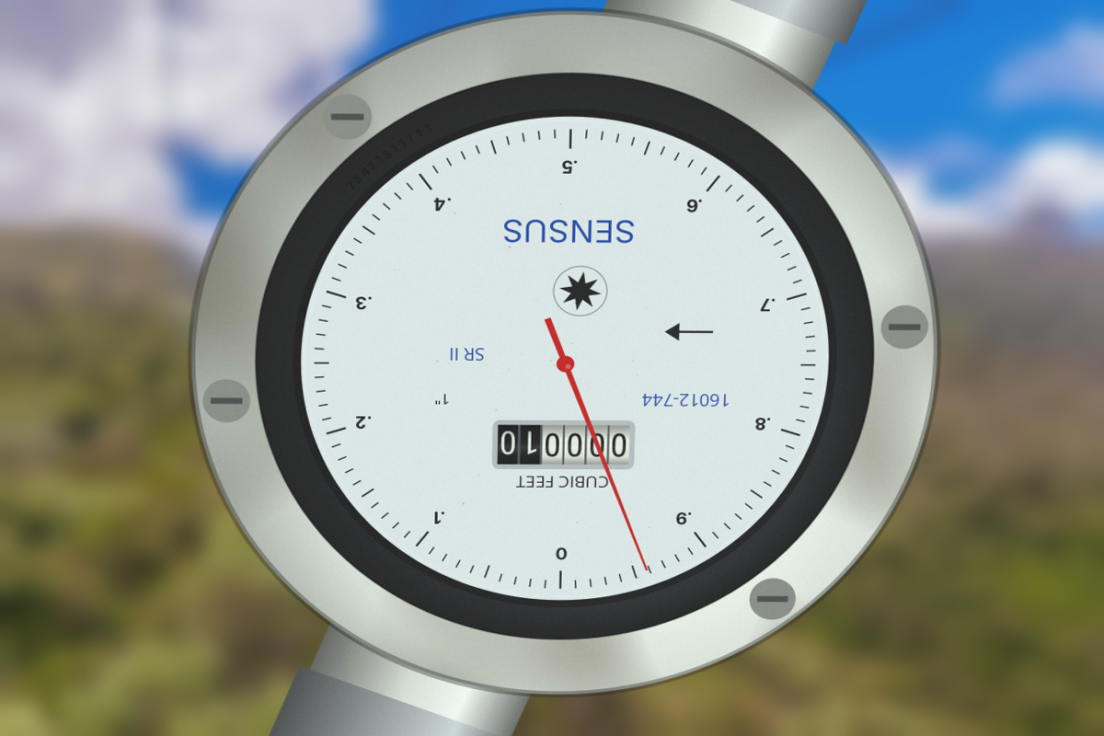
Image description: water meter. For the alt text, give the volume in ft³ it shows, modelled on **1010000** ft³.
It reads **9.94** ft³
